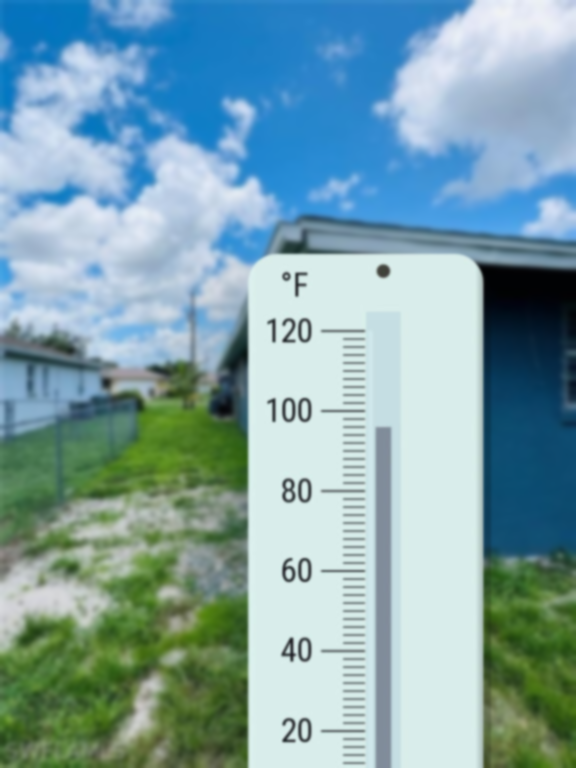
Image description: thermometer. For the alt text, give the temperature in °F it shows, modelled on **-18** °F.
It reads **96** °F
